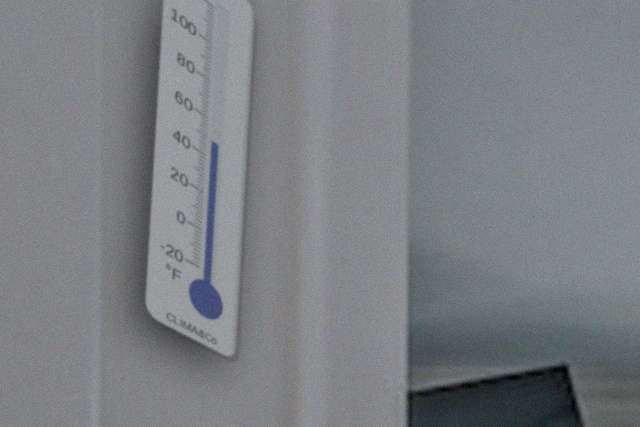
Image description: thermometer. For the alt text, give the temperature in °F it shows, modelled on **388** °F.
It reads **50** °F
